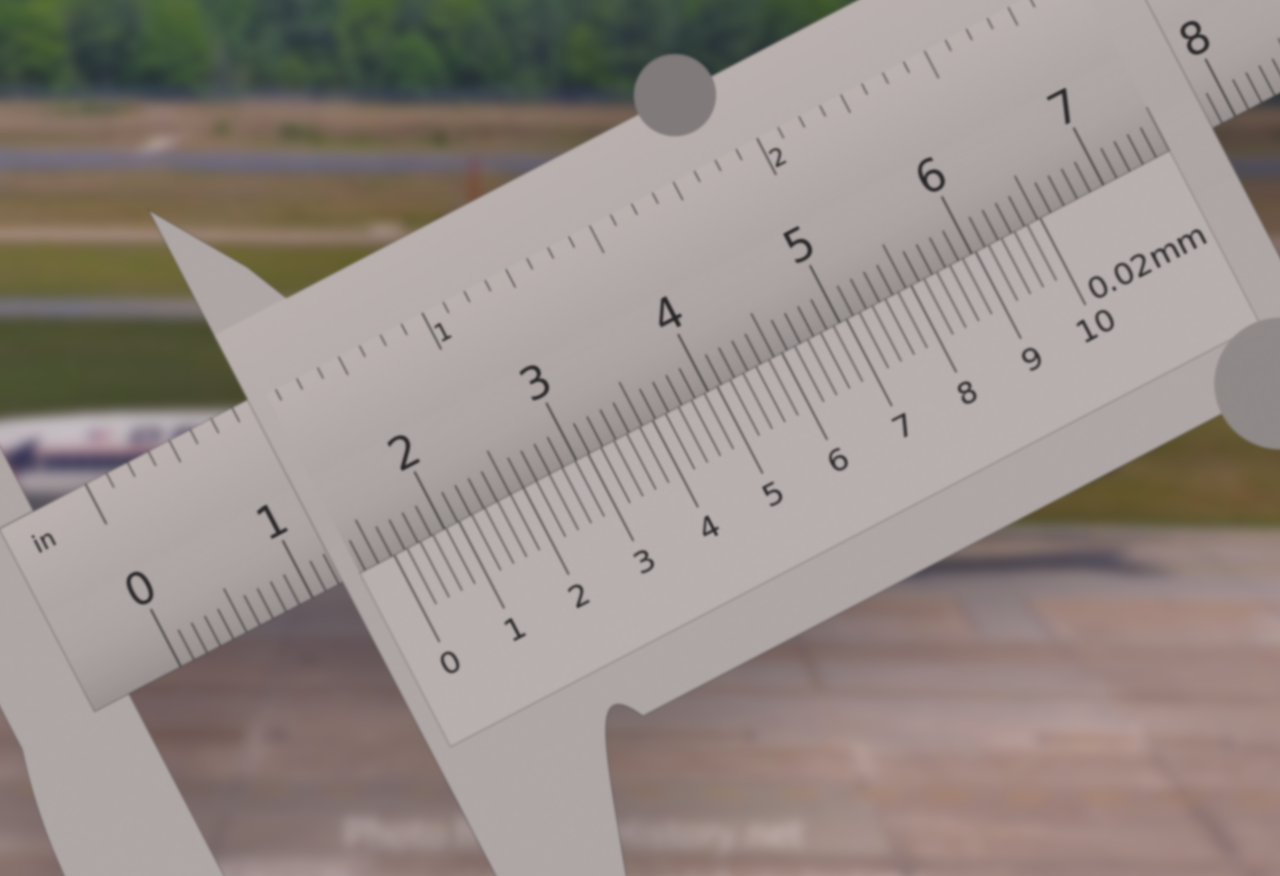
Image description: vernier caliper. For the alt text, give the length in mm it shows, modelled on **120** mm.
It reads **16.2** mm
